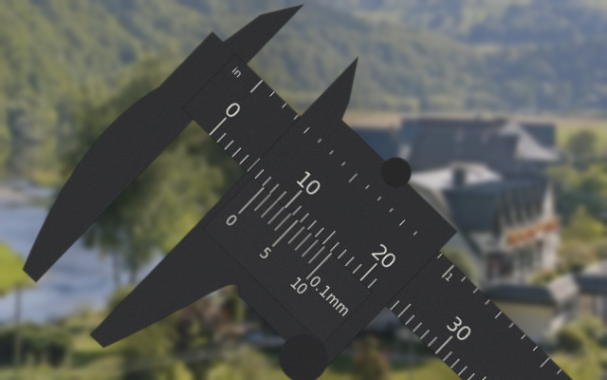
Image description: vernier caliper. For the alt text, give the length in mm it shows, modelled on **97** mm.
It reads **7.2** mm
